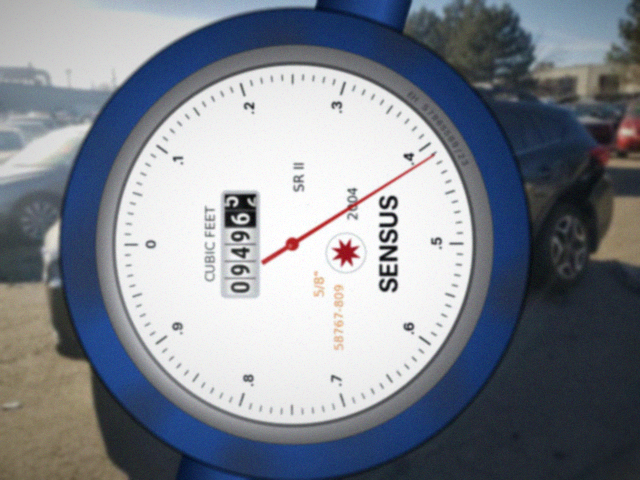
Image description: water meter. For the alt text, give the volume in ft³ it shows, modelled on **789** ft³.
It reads **94965.41** ft³
